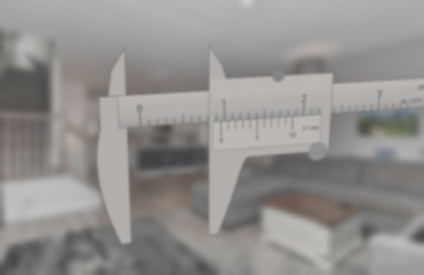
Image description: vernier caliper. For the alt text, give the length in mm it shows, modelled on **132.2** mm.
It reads **9.6** mm
